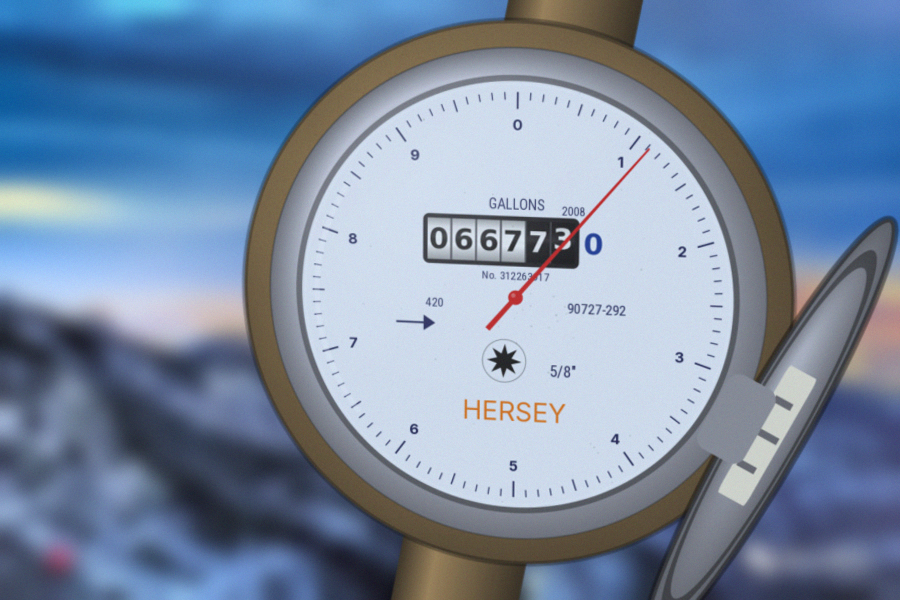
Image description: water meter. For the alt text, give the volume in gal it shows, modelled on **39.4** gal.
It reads **667731.1** gal
